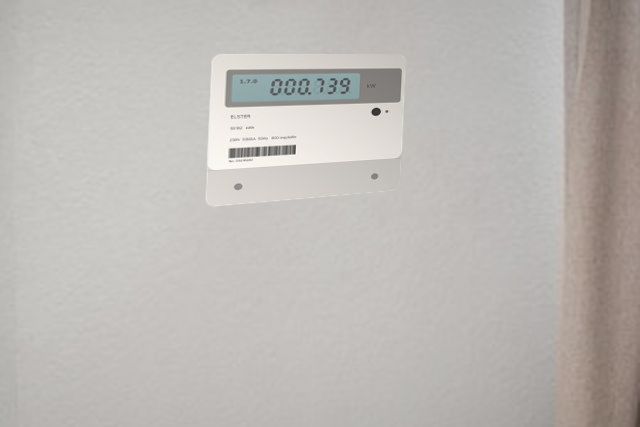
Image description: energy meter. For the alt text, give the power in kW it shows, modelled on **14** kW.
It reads **0.739** kW
